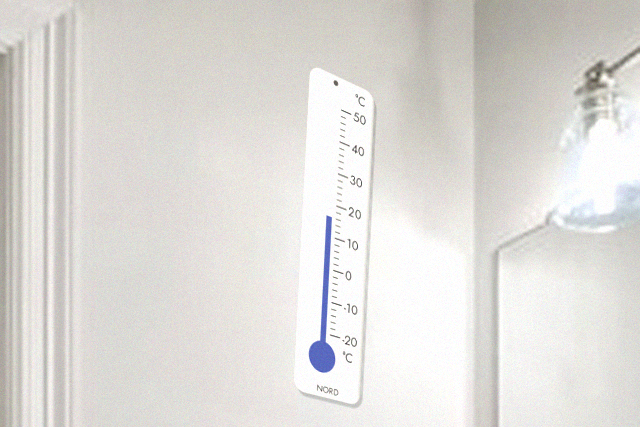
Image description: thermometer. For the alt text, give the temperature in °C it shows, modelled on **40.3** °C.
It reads **16** °C
